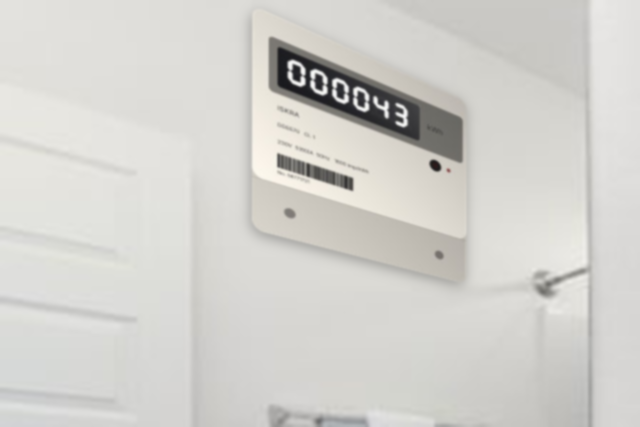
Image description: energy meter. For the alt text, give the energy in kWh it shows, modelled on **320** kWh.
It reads **43** kWh
